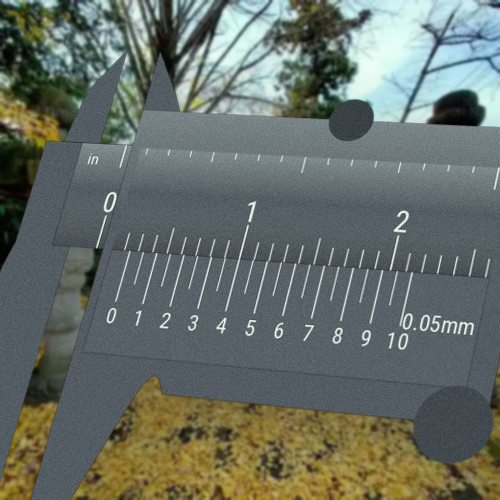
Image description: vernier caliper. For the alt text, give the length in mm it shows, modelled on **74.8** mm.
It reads **2.4** mm
